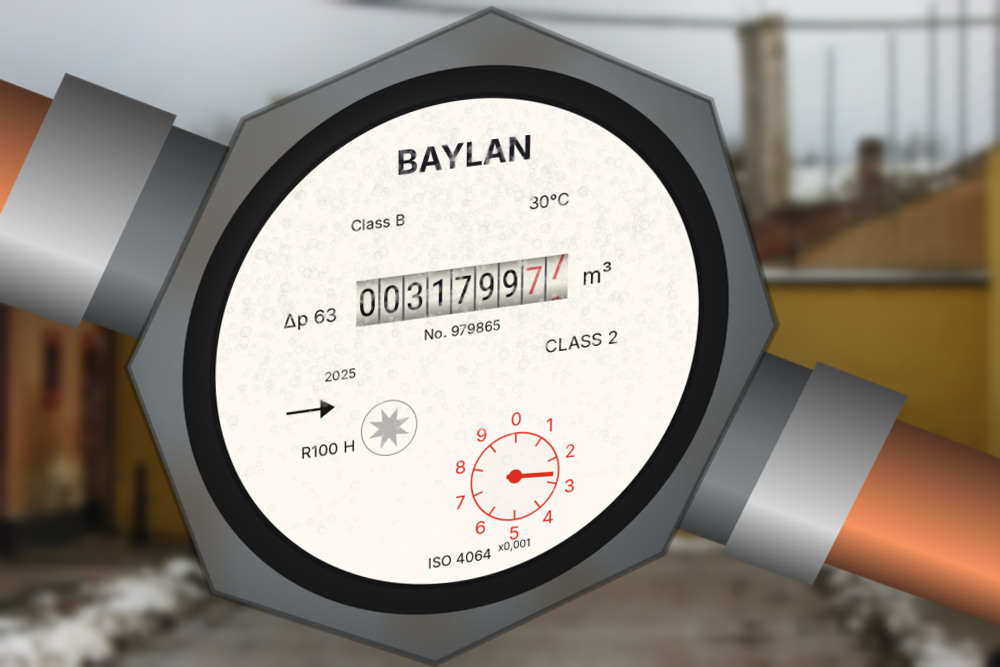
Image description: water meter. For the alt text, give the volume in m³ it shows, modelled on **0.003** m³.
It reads **31799.772** m³
